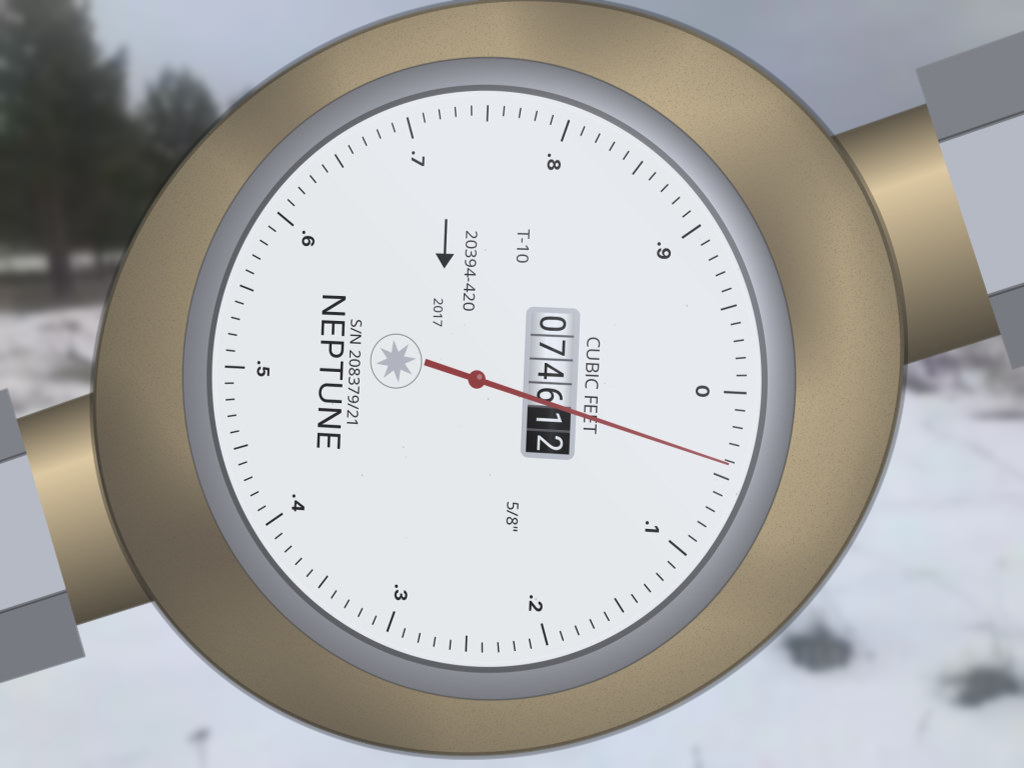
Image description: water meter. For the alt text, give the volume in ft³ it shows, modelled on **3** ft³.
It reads **74612.04** ft³
